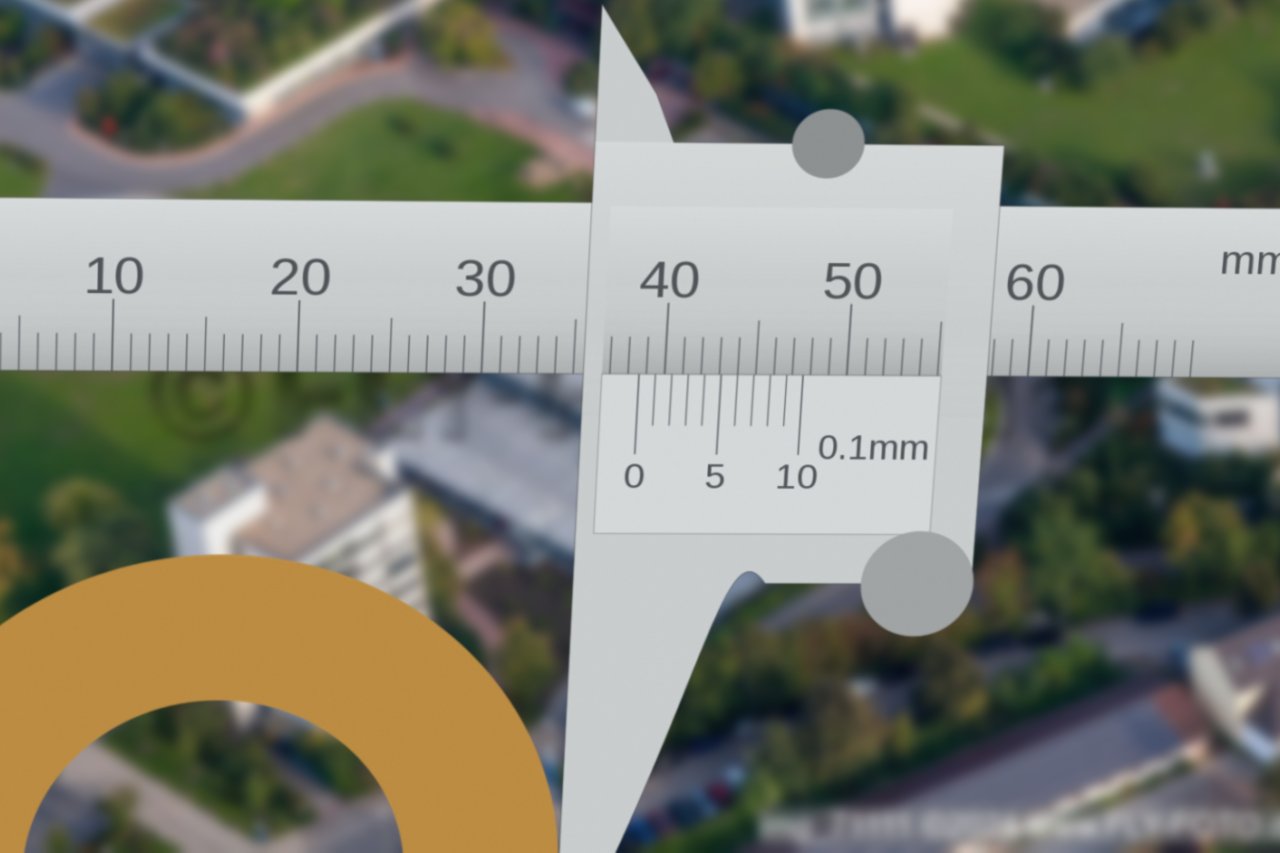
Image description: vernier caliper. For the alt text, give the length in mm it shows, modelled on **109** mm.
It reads **38.6** mm
